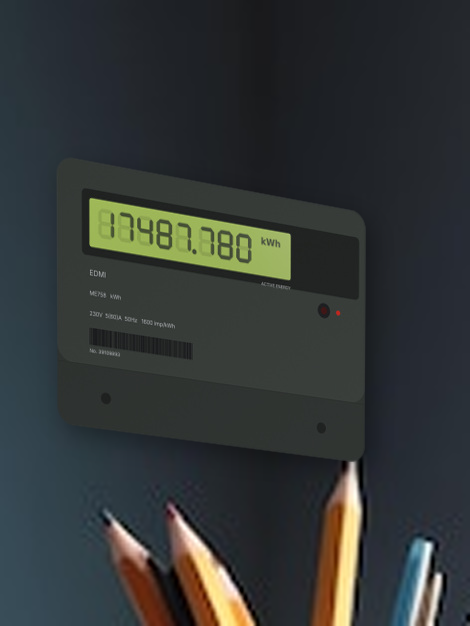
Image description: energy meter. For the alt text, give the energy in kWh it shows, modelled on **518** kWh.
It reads **17487.780** kWh
